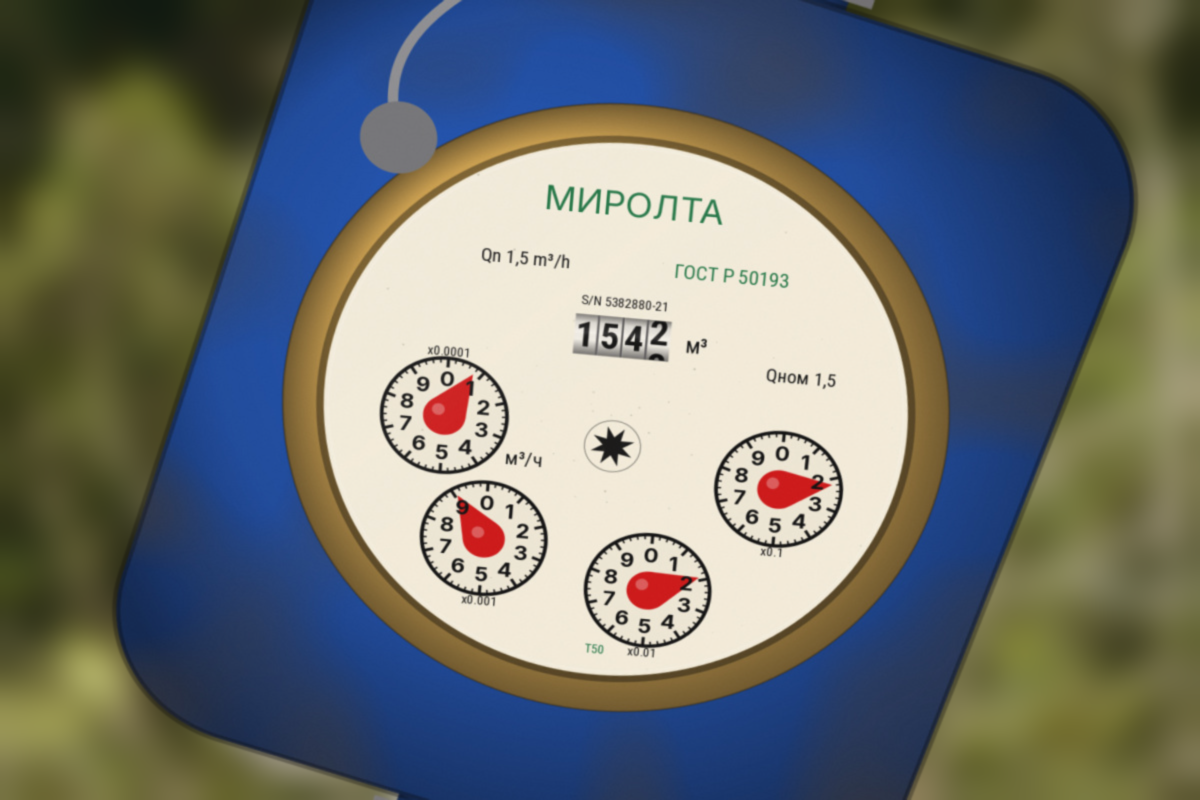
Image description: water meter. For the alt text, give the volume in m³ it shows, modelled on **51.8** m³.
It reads **1542.2190** m³
